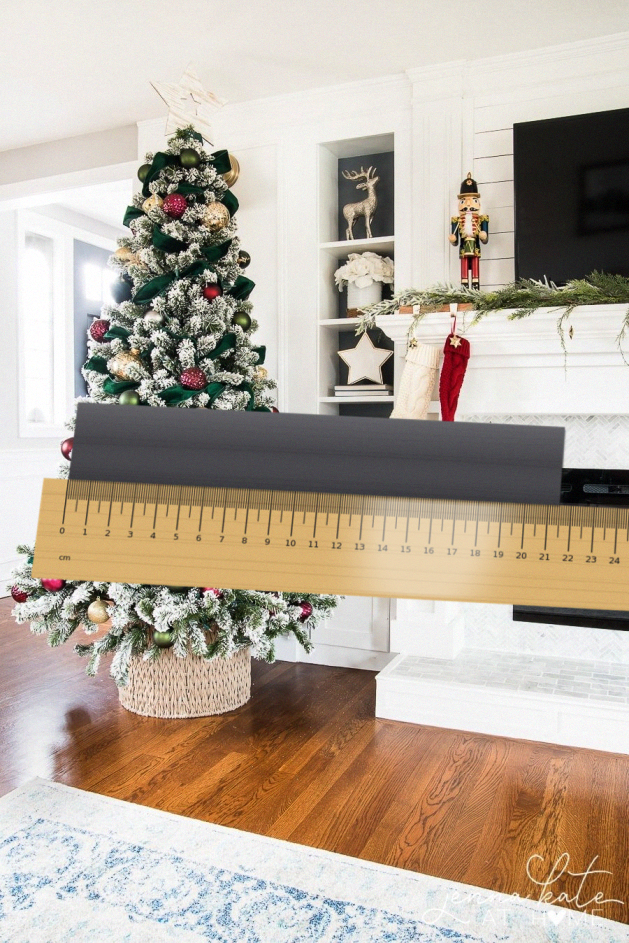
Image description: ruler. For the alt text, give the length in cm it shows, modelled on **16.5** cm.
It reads **21.5** cm
